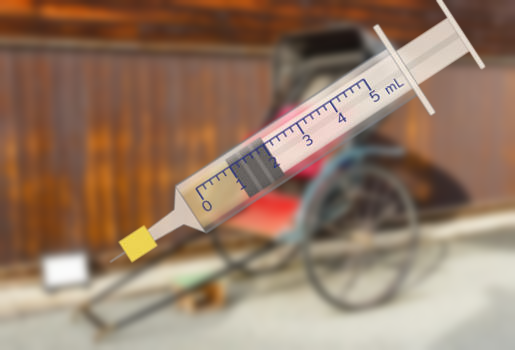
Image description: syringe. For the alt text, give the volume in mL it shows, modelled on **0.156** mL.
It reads **1** mL
